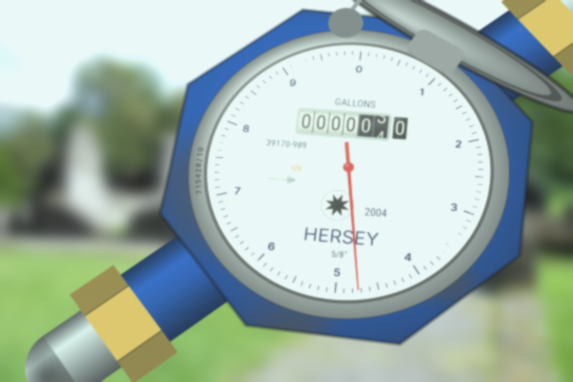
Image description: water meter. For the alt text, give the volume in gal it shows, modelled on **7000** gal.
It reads **34.7** gal
